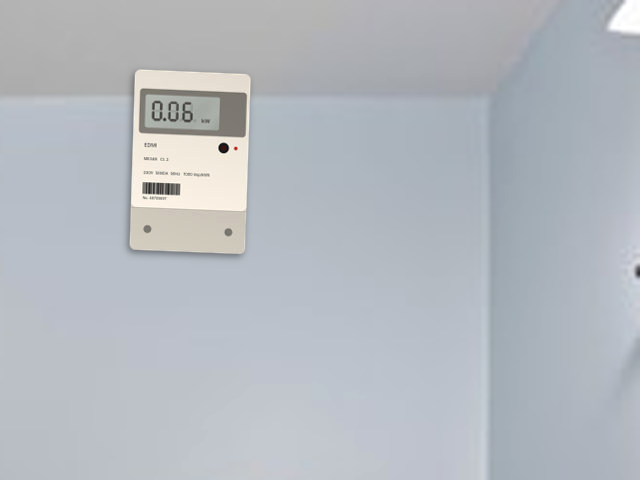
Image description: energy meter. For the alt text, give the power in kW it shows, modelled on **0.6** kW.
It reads **0.06** kW
